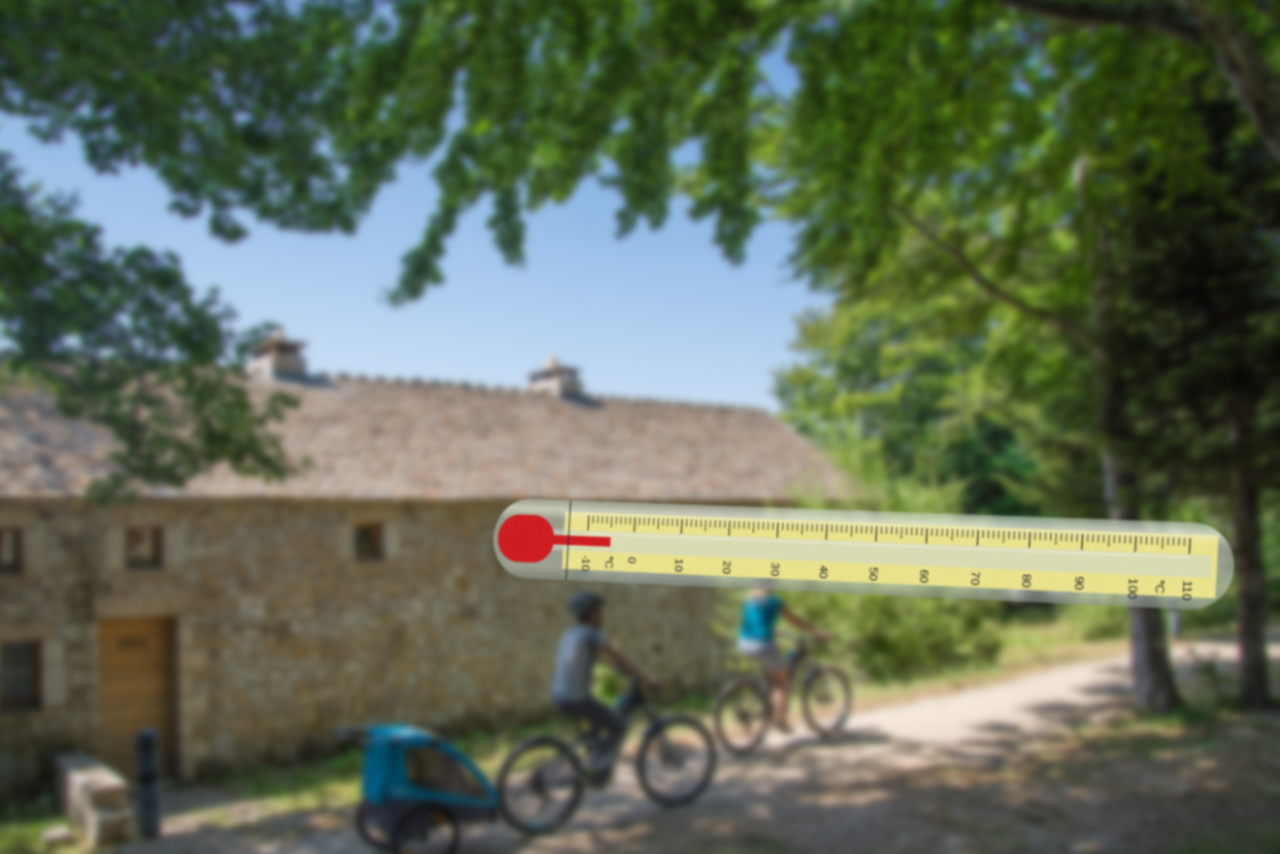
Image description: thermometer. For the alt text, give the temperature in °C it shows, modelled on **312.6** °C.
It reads **-5** °C
